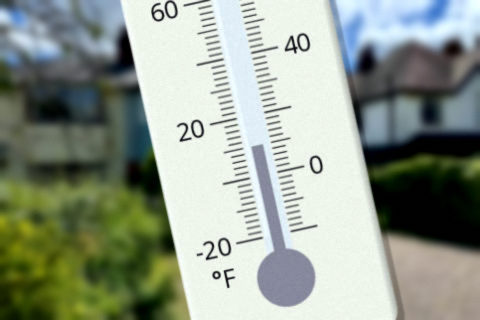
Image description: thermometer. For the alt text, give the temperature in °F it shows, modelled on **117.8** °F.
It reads **10** °F
